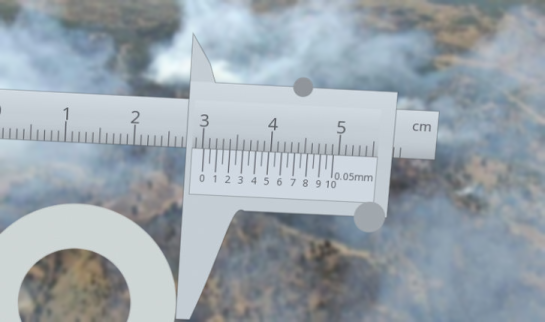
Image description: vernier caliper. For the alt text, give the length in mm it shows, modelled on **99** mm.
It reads **30.2** mm
